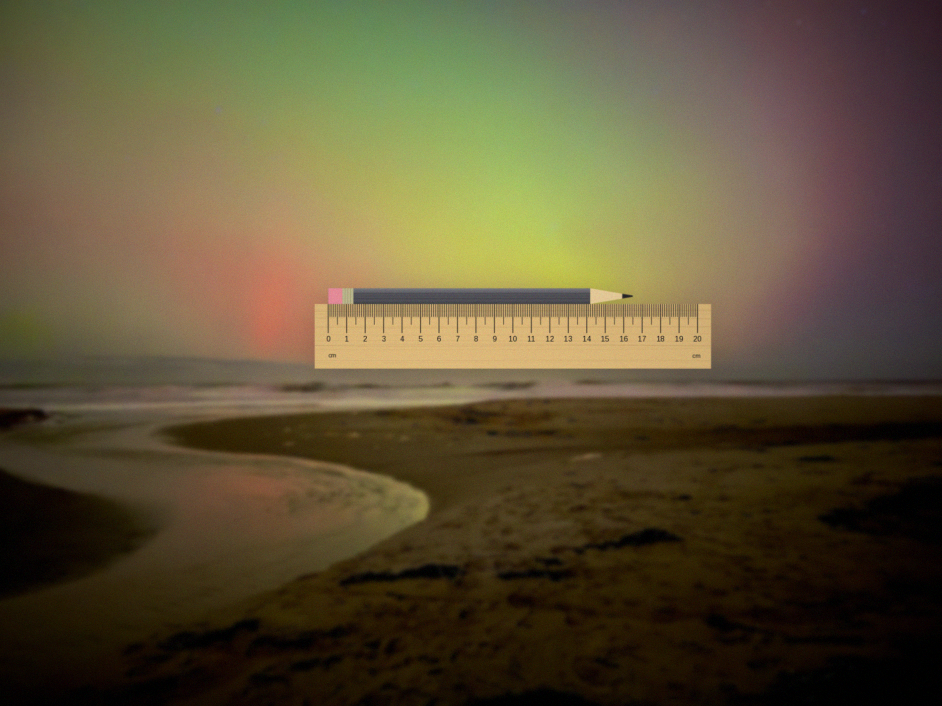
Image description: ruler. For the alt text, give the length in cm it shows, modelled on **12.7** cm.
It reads **16.5** cm
